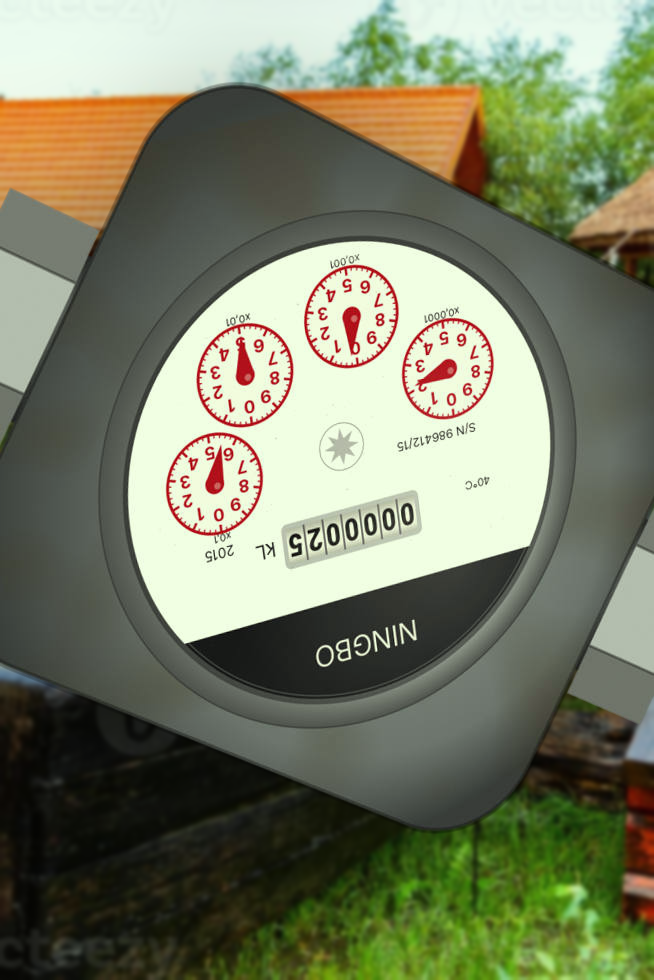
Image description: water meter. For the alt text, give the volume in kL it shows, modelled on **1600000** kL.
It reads **25.5502** kL
